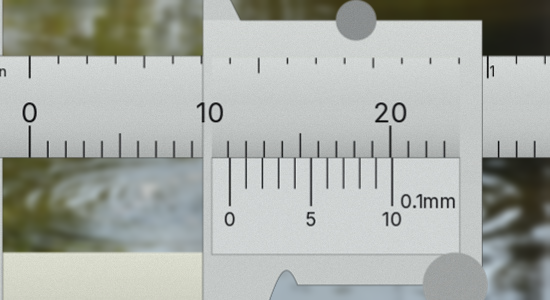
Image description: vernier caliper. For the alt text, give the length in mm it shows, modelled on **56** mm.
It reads **11.1** mm
